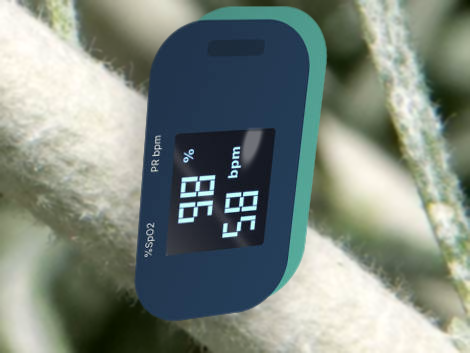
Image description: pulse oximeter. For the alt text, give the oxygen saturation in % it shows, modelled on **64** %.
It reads **98** %
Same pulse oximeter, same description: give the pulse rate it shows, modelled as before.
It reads **58** bpm
